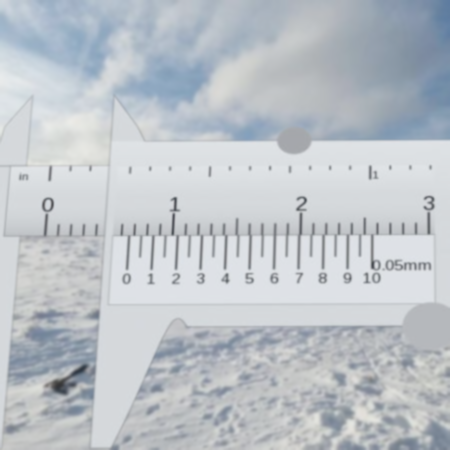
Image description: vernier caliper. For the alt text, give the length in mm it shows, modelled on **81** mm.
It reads **6.6** mm
